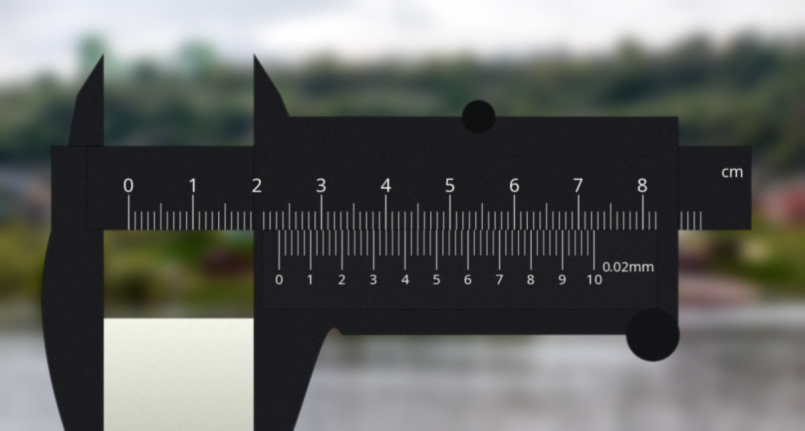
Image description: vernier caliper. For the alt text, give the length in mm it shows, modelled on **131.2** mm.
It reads **23.4** mm
